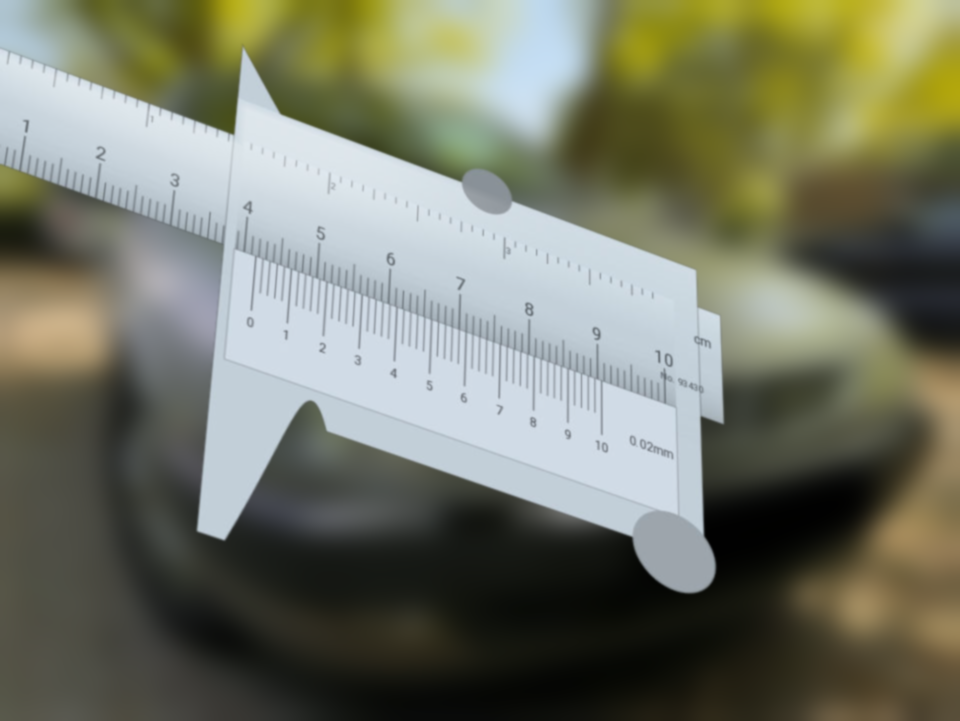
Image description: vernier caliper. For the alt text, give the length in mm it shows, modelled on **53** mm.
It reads **41.6** mm
